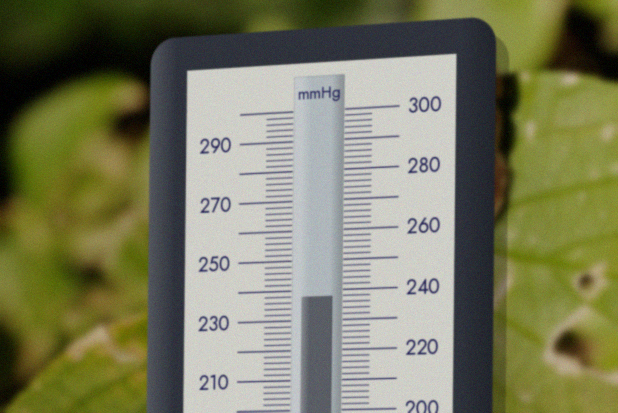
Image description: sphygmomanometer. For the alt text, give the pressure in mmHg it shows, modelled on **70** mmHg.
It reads **238** mmHg
